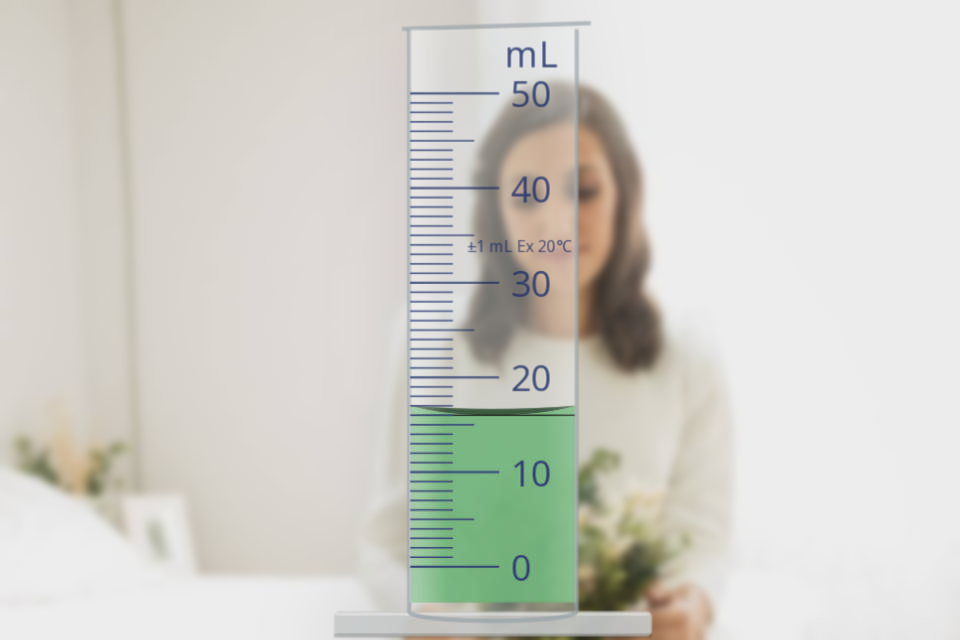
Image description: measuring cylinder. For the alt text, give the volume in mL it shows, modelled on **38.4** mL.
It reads **16** mL
